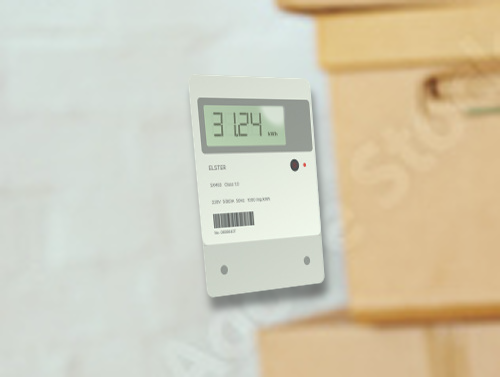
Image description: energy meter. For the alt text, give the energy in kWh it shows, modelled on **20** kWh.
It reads **31.24** kWh
